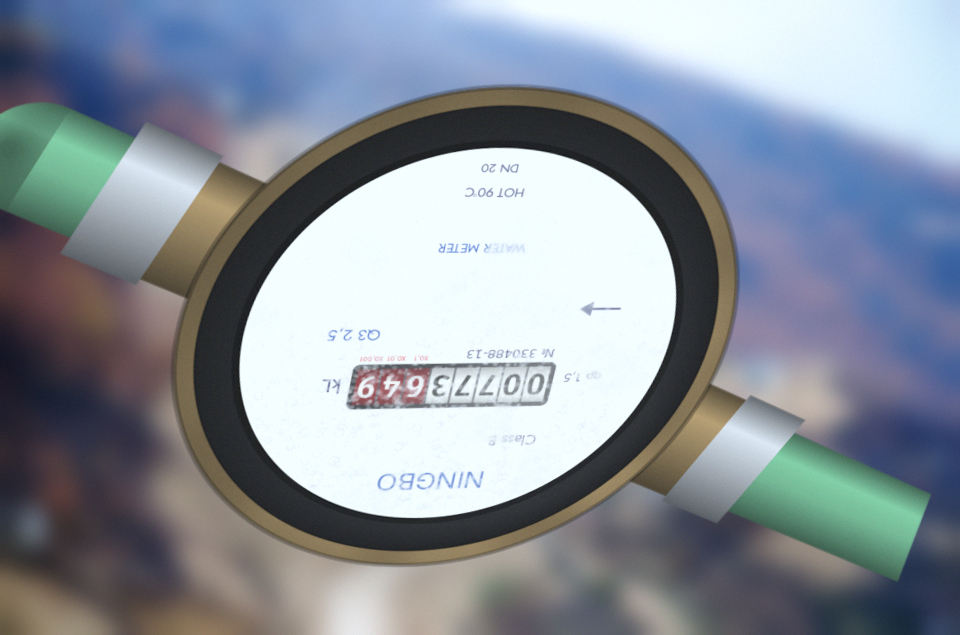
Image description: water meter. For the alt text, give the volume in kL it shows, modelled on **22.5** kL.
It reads **773.649** kL
